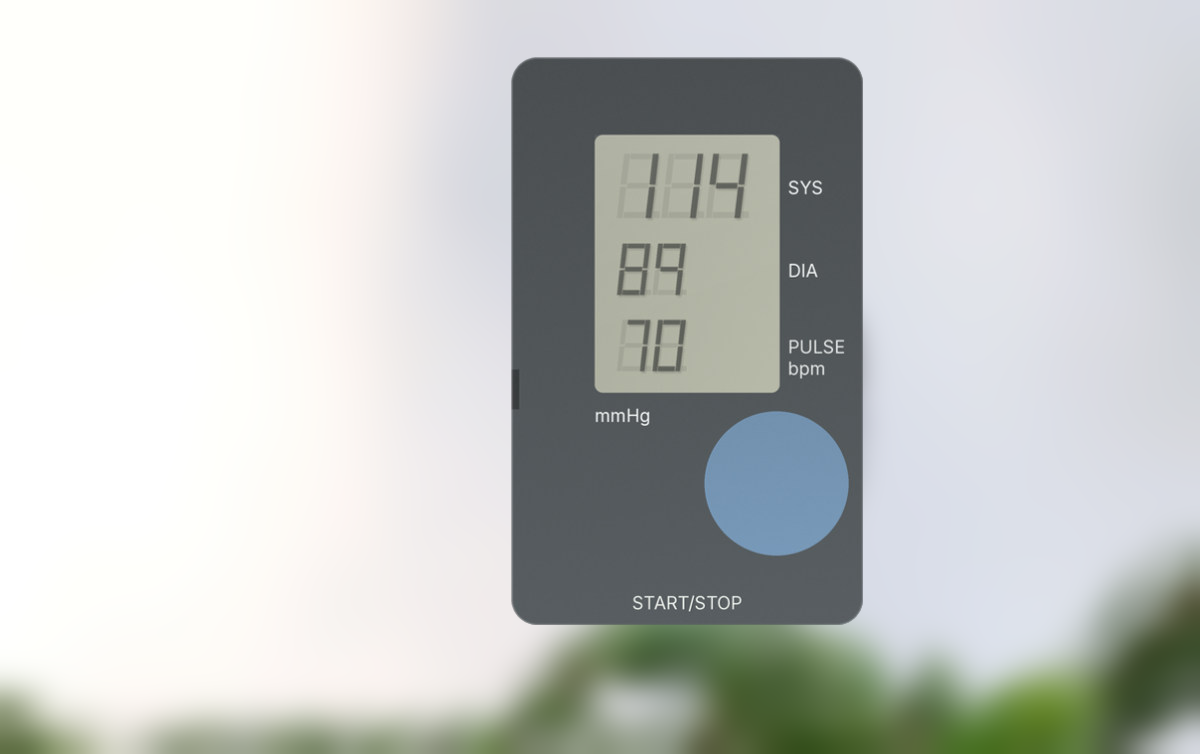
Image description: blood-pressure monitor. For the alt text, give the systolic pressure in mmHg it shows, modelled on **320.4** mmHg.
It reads **114** mmHg
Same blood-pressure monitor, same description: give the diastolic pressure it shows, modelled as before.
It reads **89** mmHg
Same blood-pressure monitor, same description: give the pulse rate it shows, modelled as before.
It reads **70** bpm
